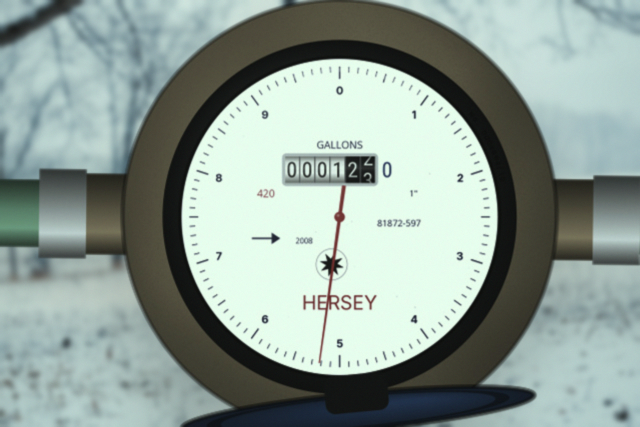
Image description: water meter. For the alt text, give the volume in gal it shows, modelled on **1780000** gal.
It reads **1225.2** gal
